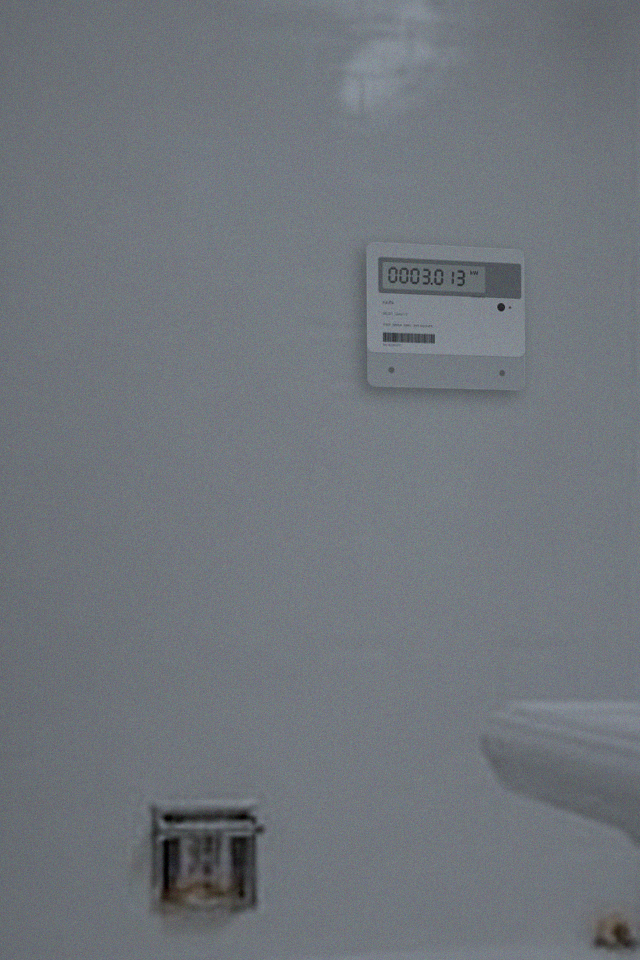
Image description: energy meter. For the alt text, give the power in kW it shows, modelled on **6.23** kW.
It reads **3.013** kW
